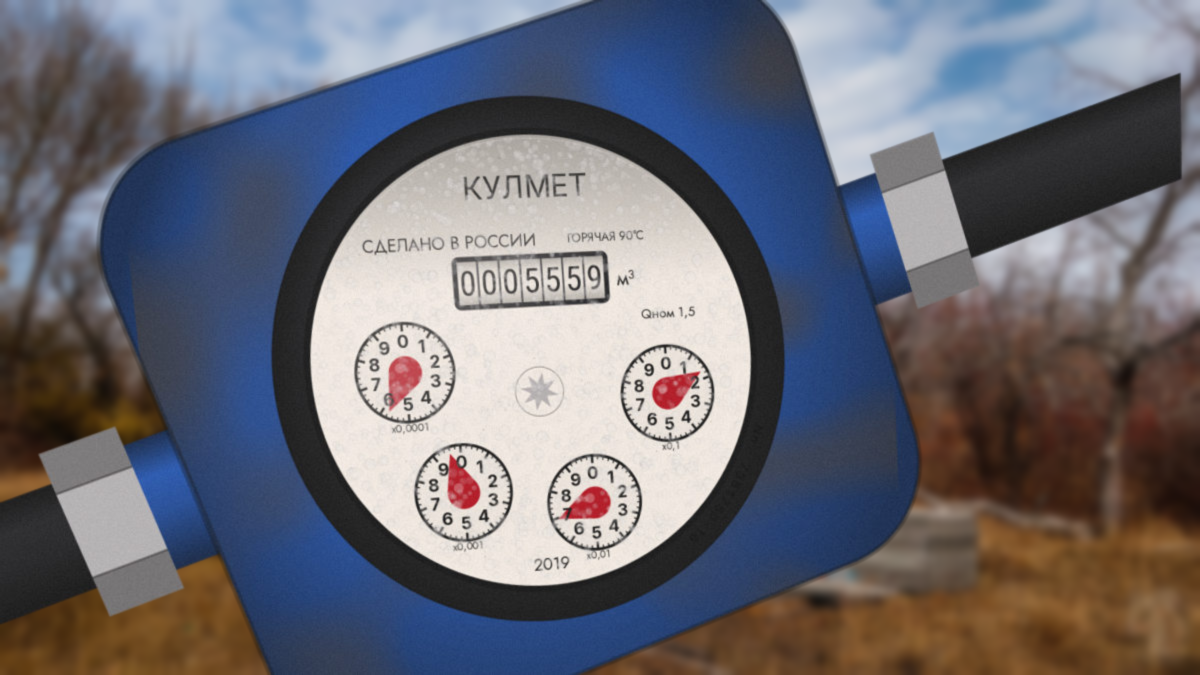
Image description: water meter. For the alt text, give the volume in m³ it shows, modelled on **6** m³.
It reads **5559.1695** m³
